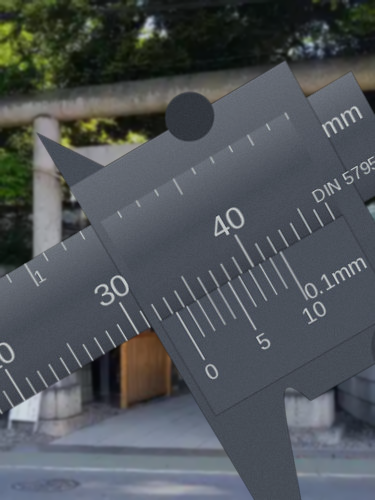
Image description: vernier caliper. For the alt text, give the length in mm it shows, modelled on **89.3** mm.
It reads **33.3** mm
